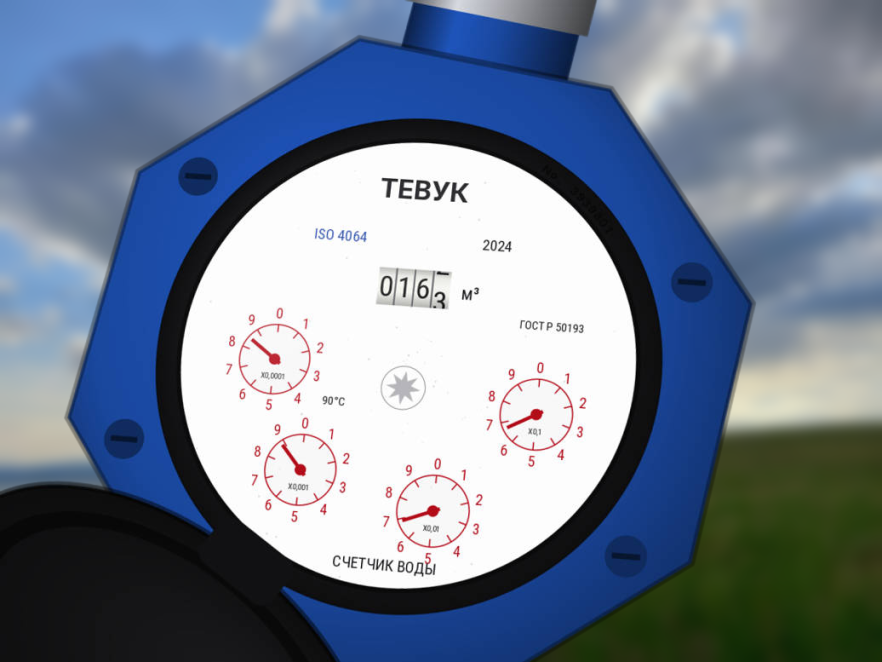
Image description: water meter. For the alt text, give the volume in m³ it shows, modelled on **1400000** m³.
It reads **162.6688** m³
